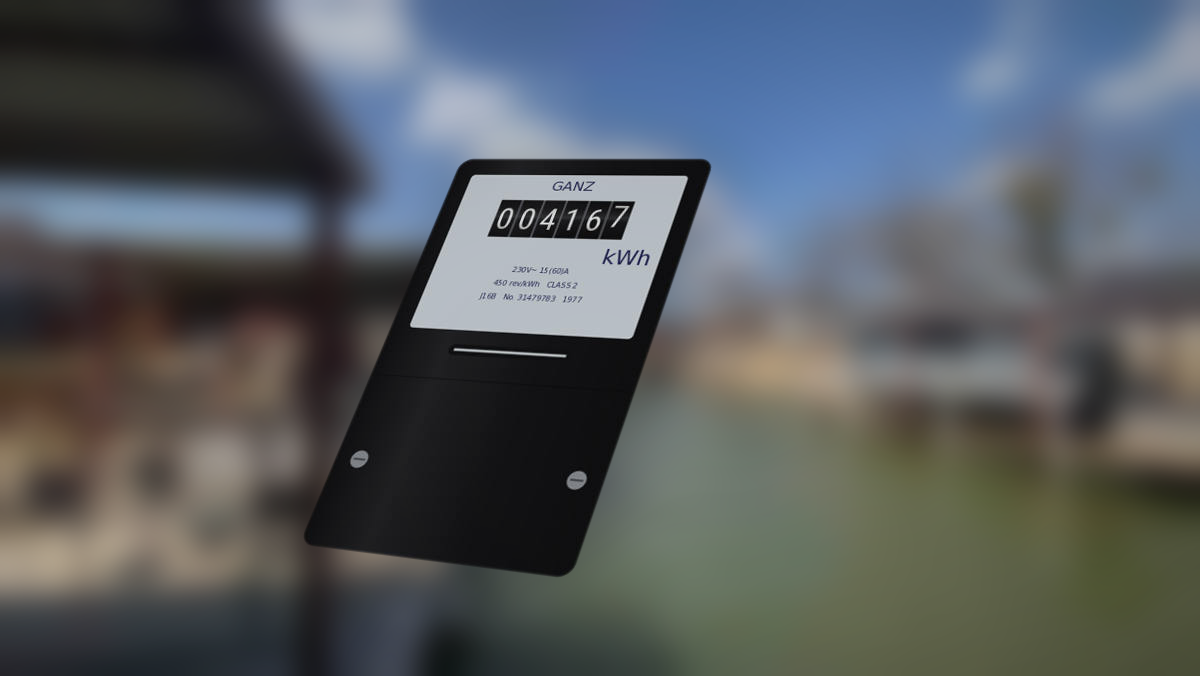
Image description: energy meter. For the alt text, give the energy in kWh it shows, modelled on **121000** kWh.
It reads **4167** kWh
